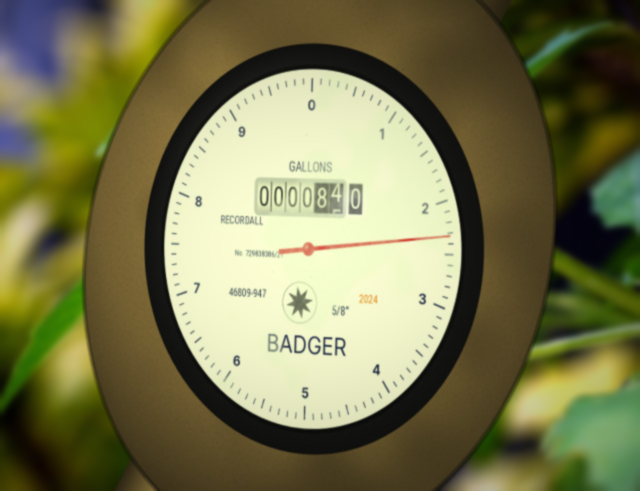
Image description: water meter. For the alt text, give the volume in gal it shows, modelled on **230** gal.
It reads **842.3** gal
